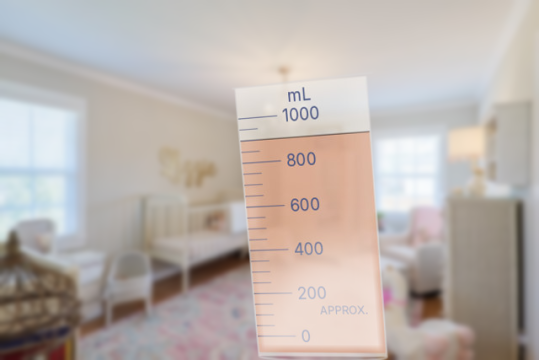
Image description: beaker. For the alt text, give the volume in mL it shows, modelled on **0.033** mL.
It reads **900** mL
